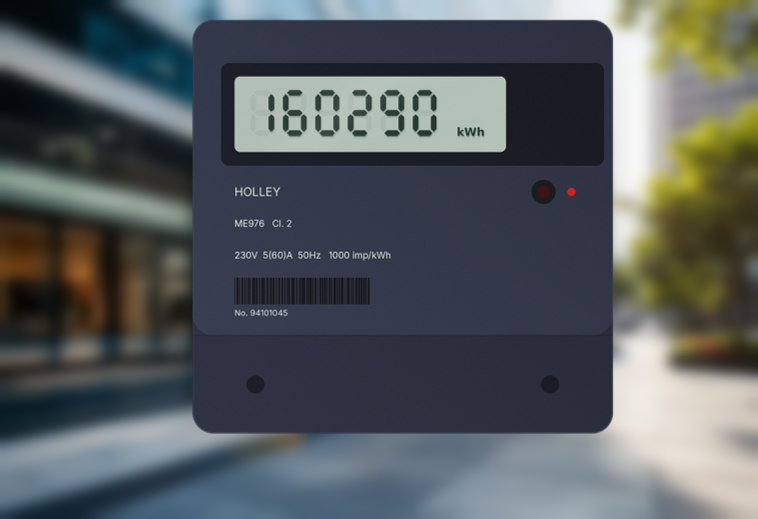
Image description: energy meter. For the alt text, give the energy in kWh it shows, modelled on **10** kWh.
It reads **160290** kWh
